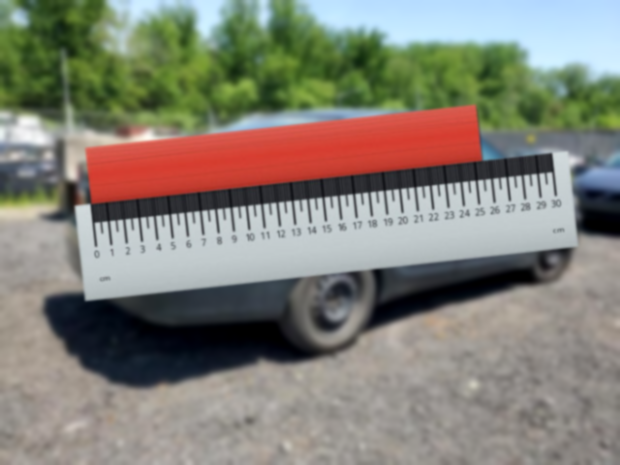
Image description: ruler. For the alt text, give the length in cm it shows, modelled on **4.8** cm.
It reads **25.5** cm
